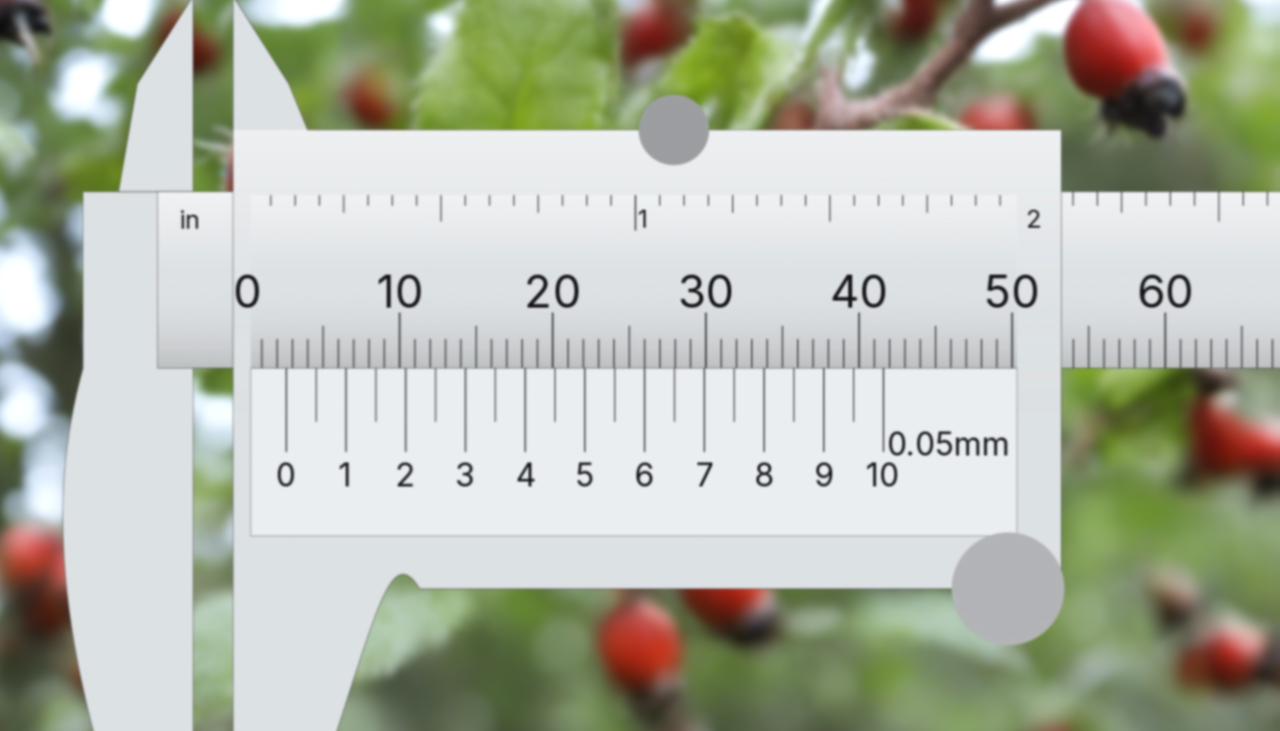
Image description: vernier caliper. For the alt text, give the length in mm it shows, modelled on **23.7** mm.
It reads **2.6** mm
